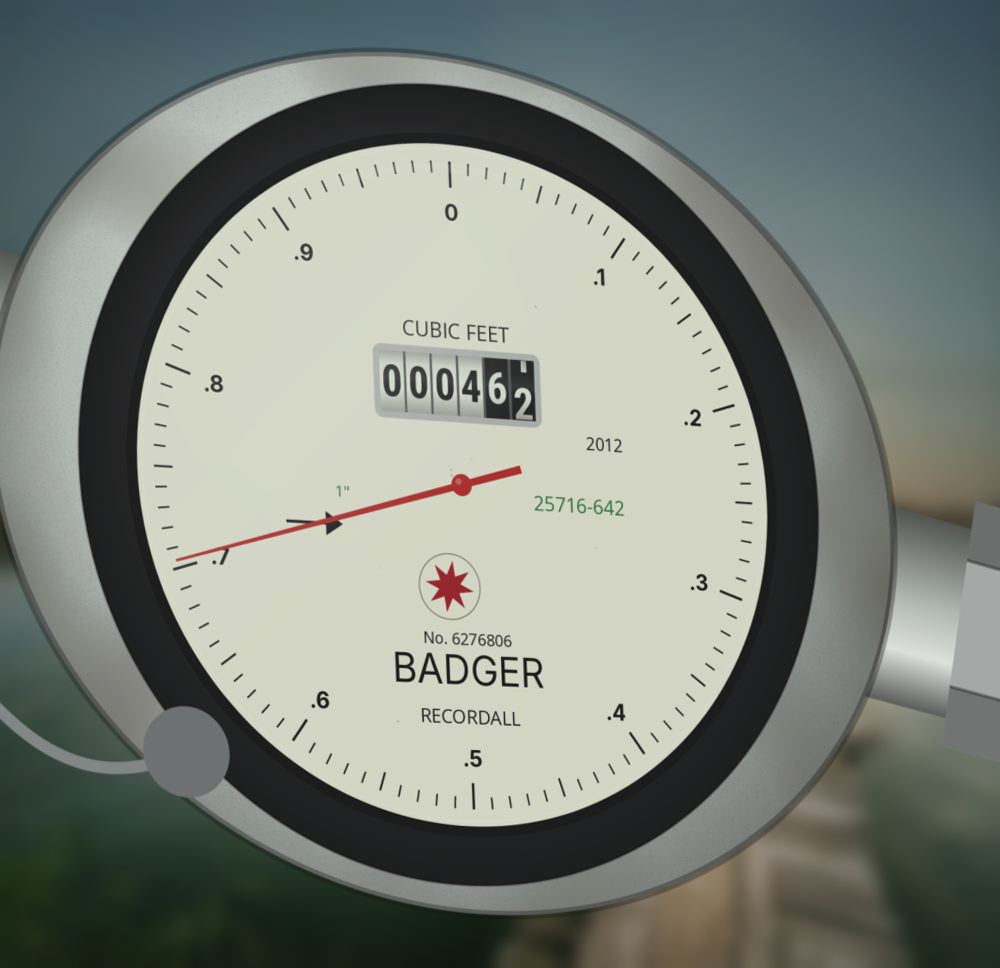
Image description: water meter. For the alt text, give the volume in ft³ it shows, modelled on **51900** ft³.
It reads **461.70** ft³
